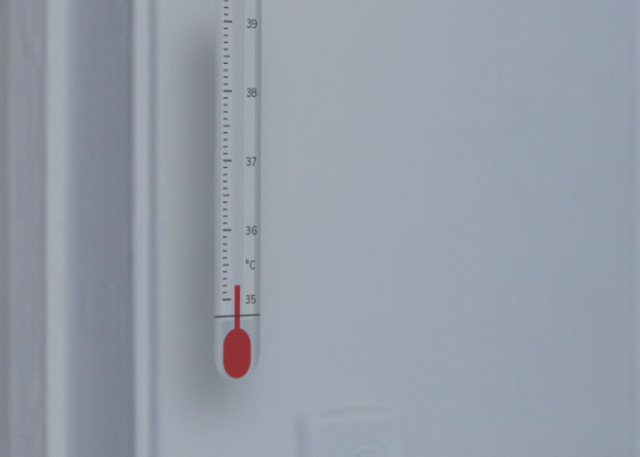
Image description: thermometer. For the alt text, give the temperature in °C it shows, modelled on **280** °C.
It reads **35.2** °C
